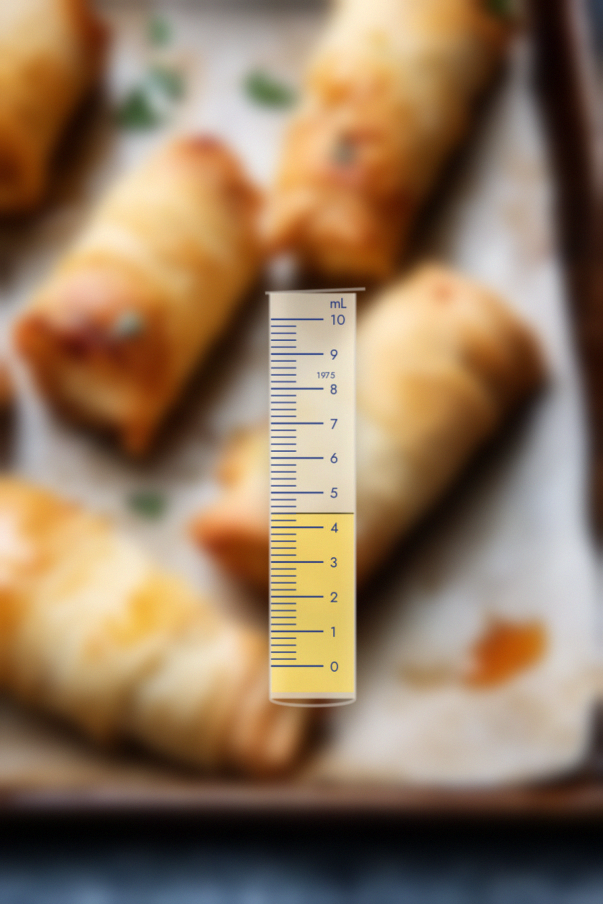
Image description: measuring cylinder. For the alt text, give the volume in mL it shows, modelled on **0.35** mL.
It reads **4.4** mL
